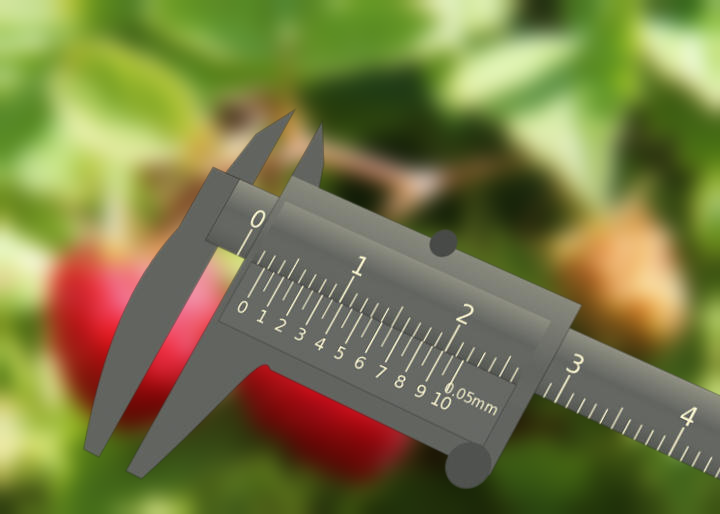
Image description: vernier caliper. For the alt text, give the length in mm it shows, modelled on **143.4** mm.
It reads **2.7** mm
